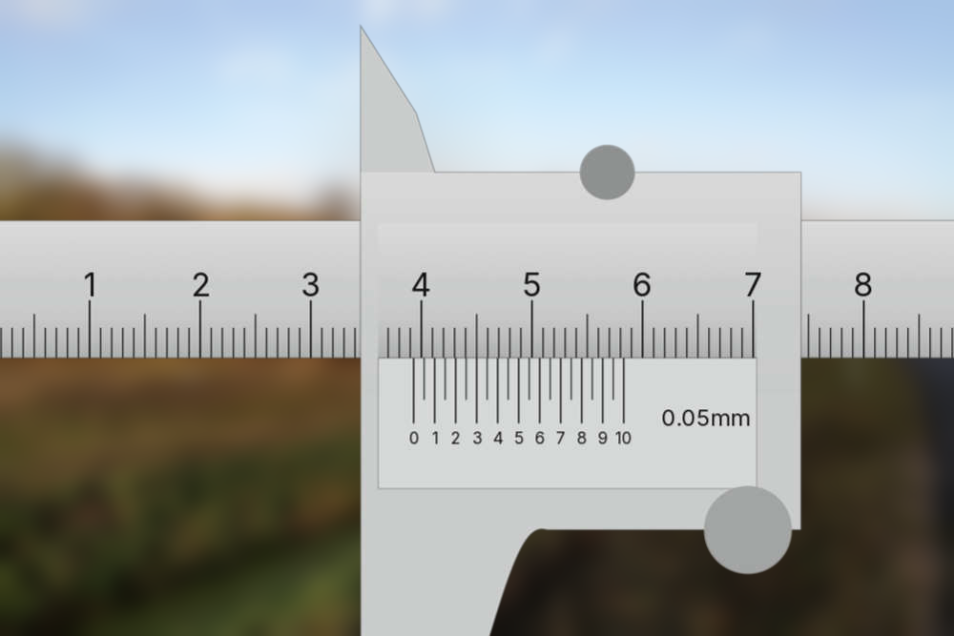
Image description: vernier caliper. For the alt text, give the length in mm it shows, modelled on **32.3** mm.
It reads **39.3** mm
